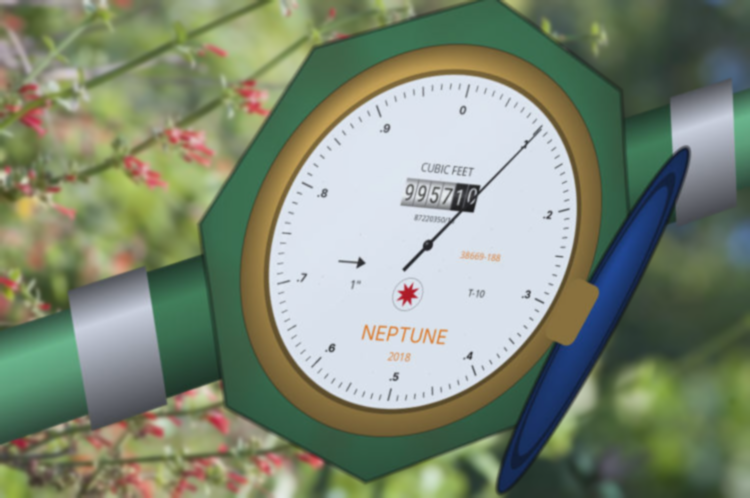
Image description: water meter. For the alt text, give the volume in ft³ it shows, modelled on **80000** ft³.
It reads **995710.10** ft³
